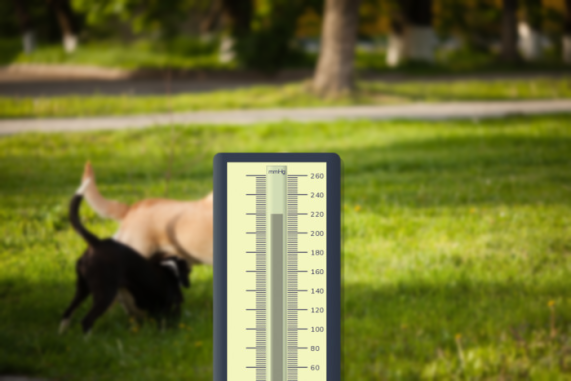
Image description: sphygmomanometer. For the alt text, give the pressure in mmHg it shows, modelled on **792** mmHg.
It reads **220** mmHg
